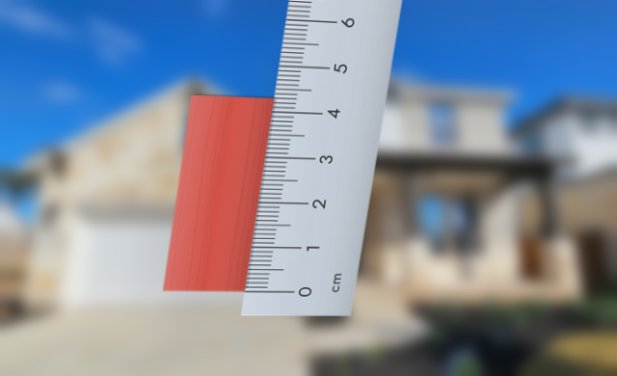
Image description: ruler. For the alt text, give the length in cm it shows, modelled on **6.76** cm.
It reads **4.3** cm
